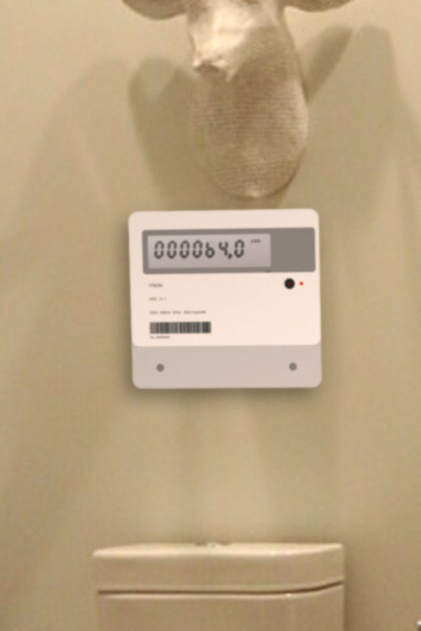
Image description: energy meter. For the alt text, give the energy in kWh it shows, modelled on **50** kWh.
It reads **64.0** kWh
